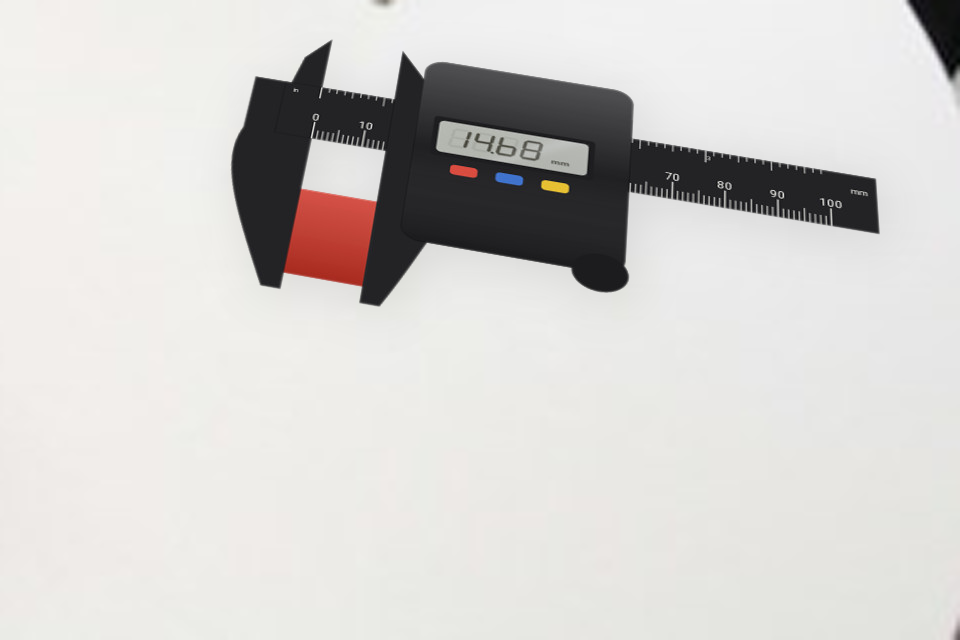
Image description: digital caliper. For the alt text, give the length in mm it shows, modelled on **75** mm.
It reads **14.68** mm
